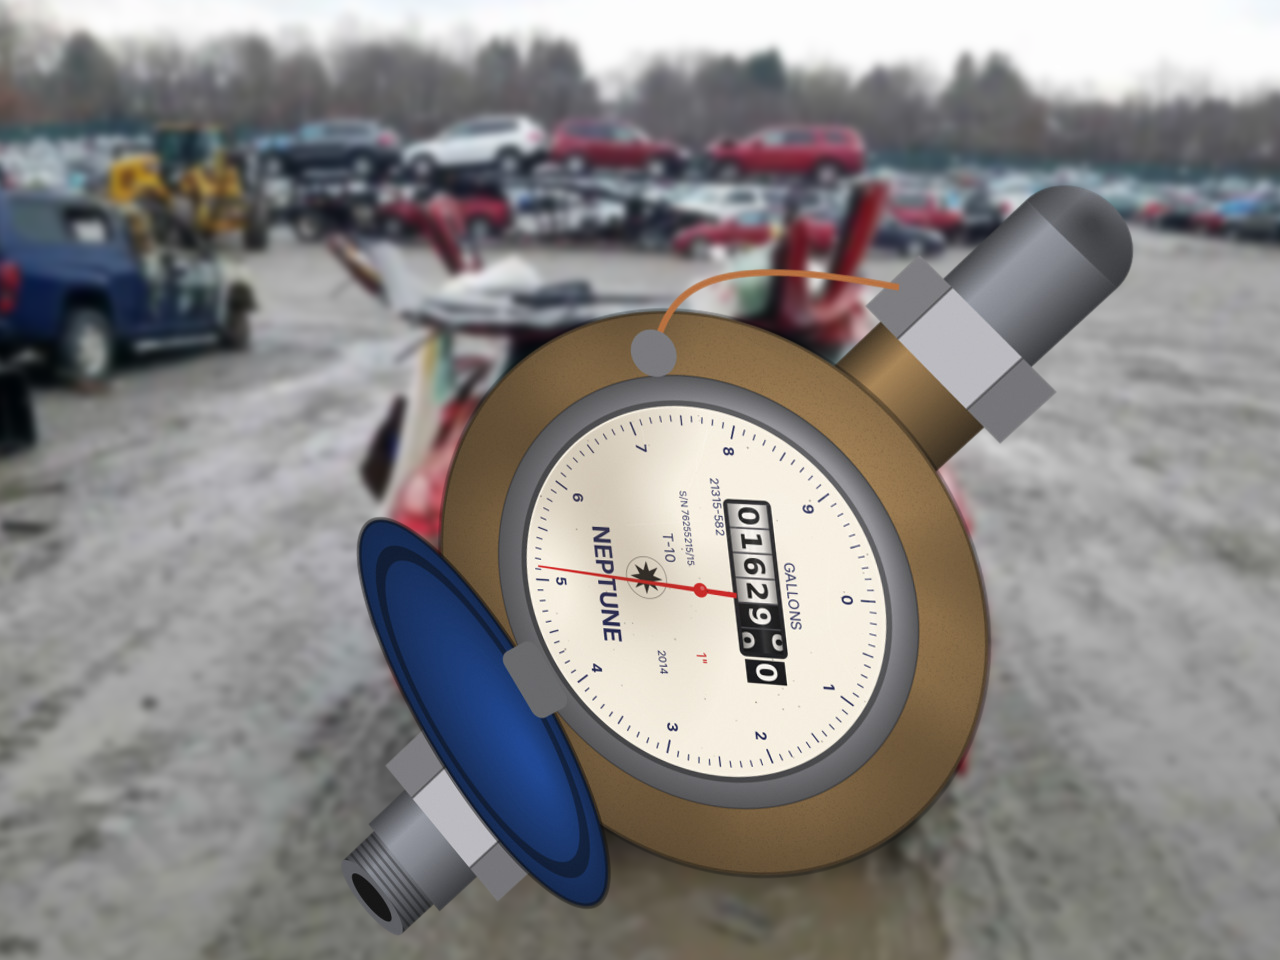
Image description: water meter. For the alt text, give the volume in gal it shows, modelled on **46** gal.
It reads **162985.1** gal
